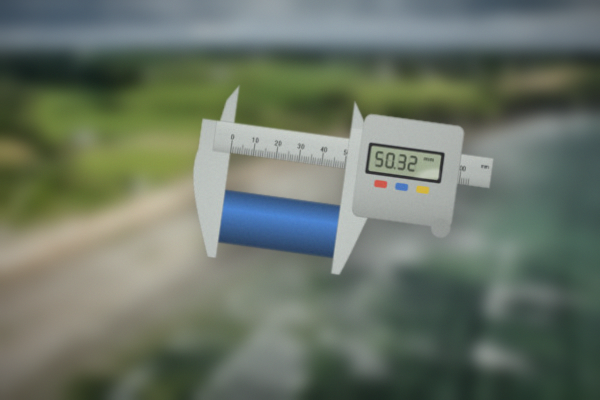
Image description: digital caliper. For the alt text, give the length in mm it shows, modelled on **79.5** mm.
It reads **50.32** mm
